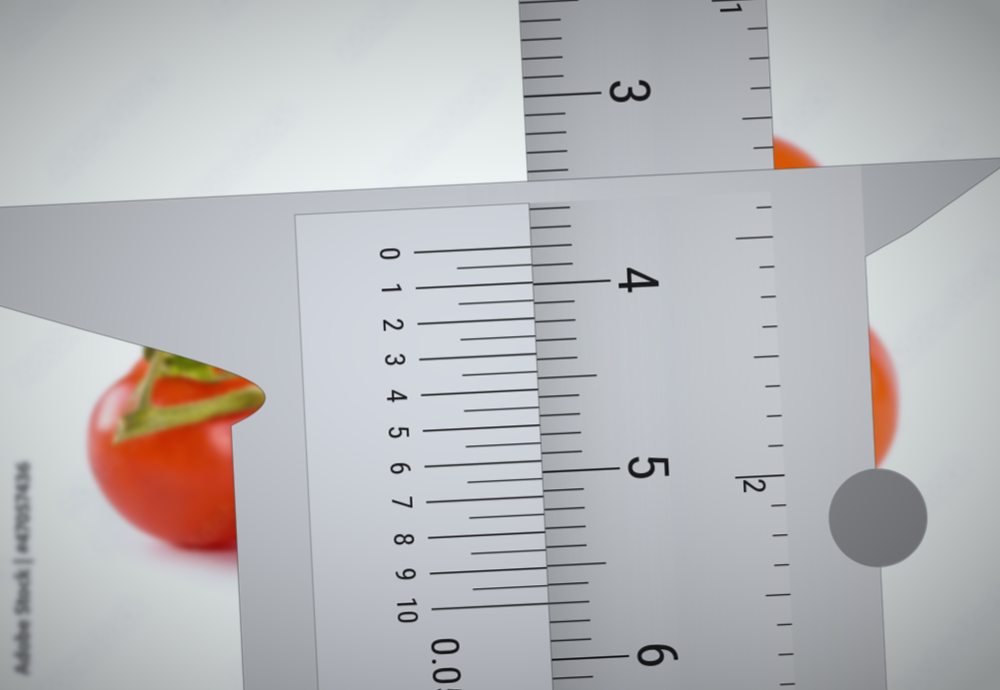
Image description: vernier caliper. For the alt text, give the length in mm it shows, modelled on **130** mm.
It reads **38.0** mm
